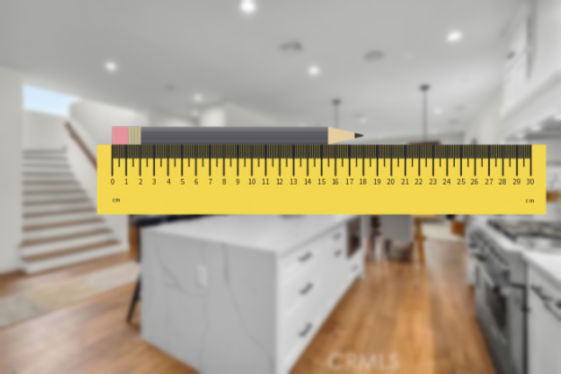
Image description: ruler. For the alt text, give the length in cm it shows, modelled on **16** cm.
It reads **18** cm
